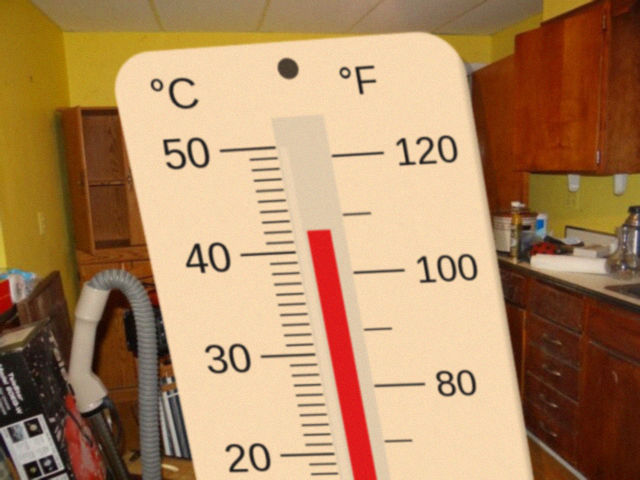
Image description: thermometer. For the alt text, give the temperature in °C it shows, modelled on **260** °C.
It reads **42** °C
